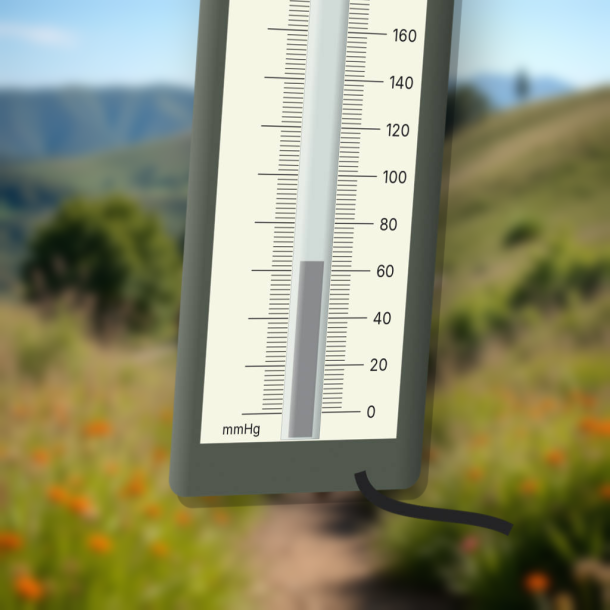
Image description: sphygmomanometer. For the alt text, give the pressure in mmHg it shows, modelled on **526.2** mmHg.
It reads **64** mmHg
